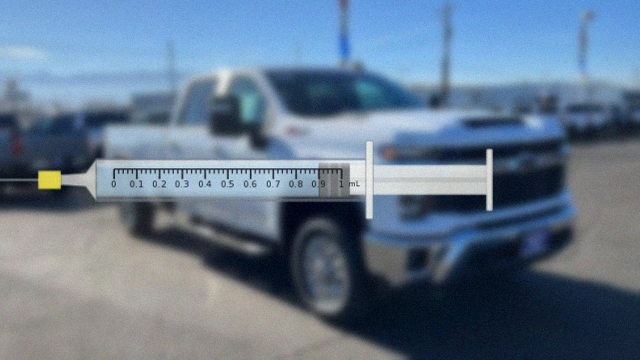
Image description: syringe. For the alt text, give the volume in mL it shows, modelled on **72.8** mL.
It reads **0.9** mL
